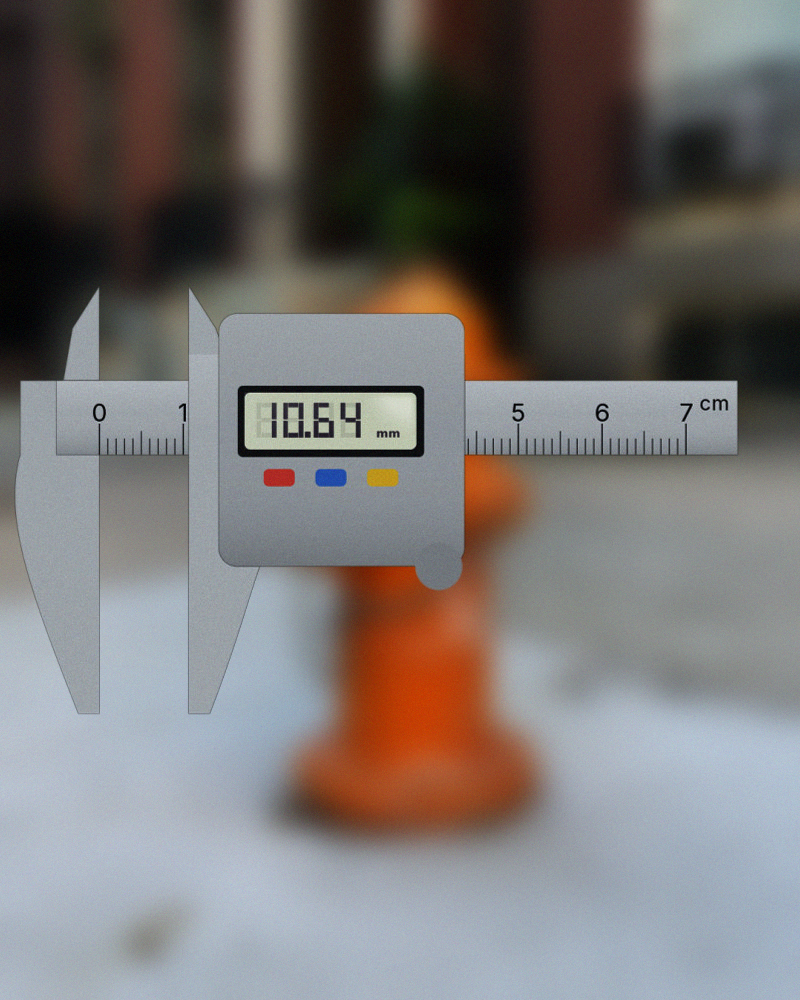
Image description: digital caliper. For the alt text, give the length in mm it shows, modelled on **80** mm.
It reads **10.64** mm
